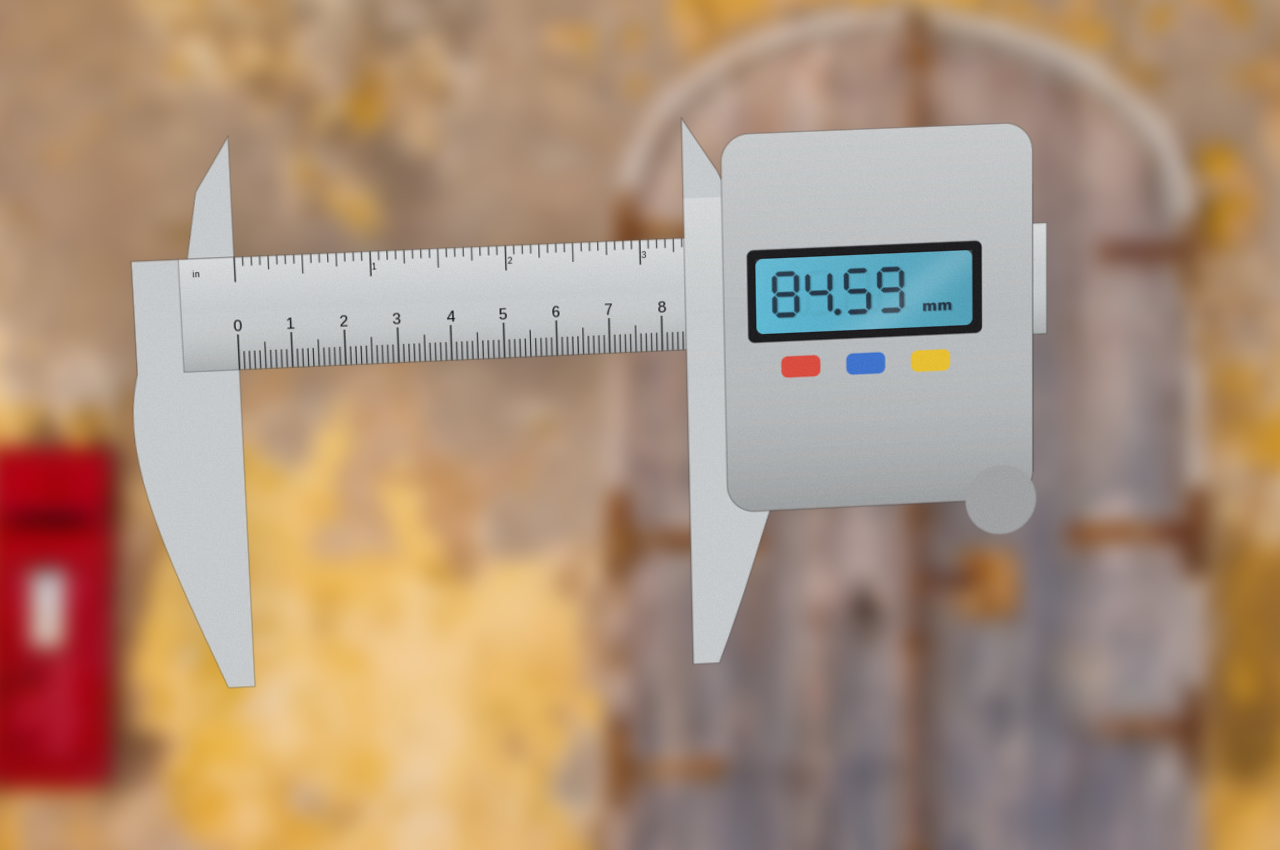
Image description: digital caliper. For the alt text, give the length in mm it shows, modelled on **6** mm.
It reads **84.59** mm
